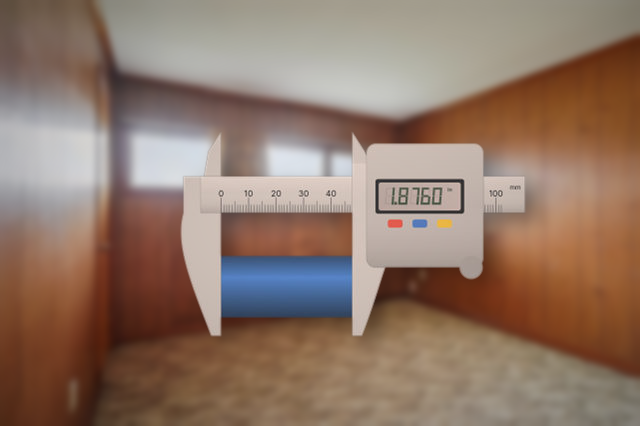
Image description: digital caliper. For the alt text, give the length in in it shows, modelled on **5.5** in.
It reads **1.8760** in
